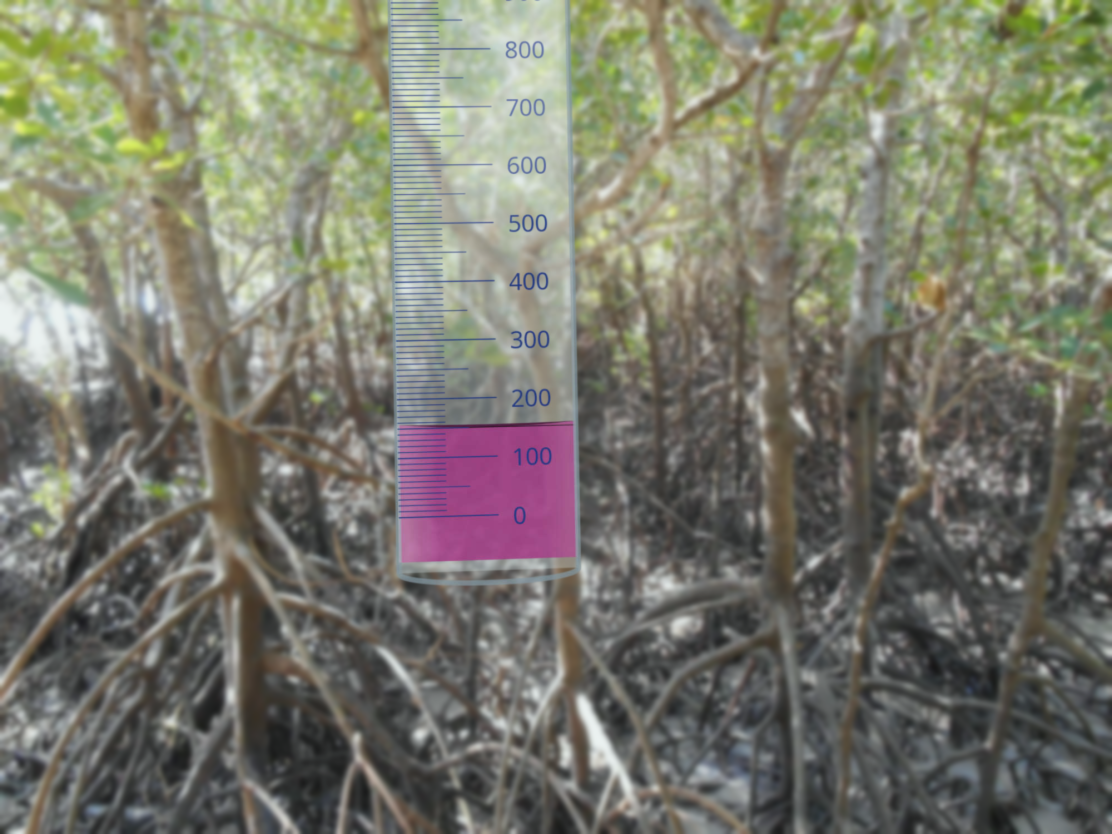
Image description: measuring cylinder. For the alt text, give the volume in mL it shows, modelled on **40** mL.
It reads **150** mL
